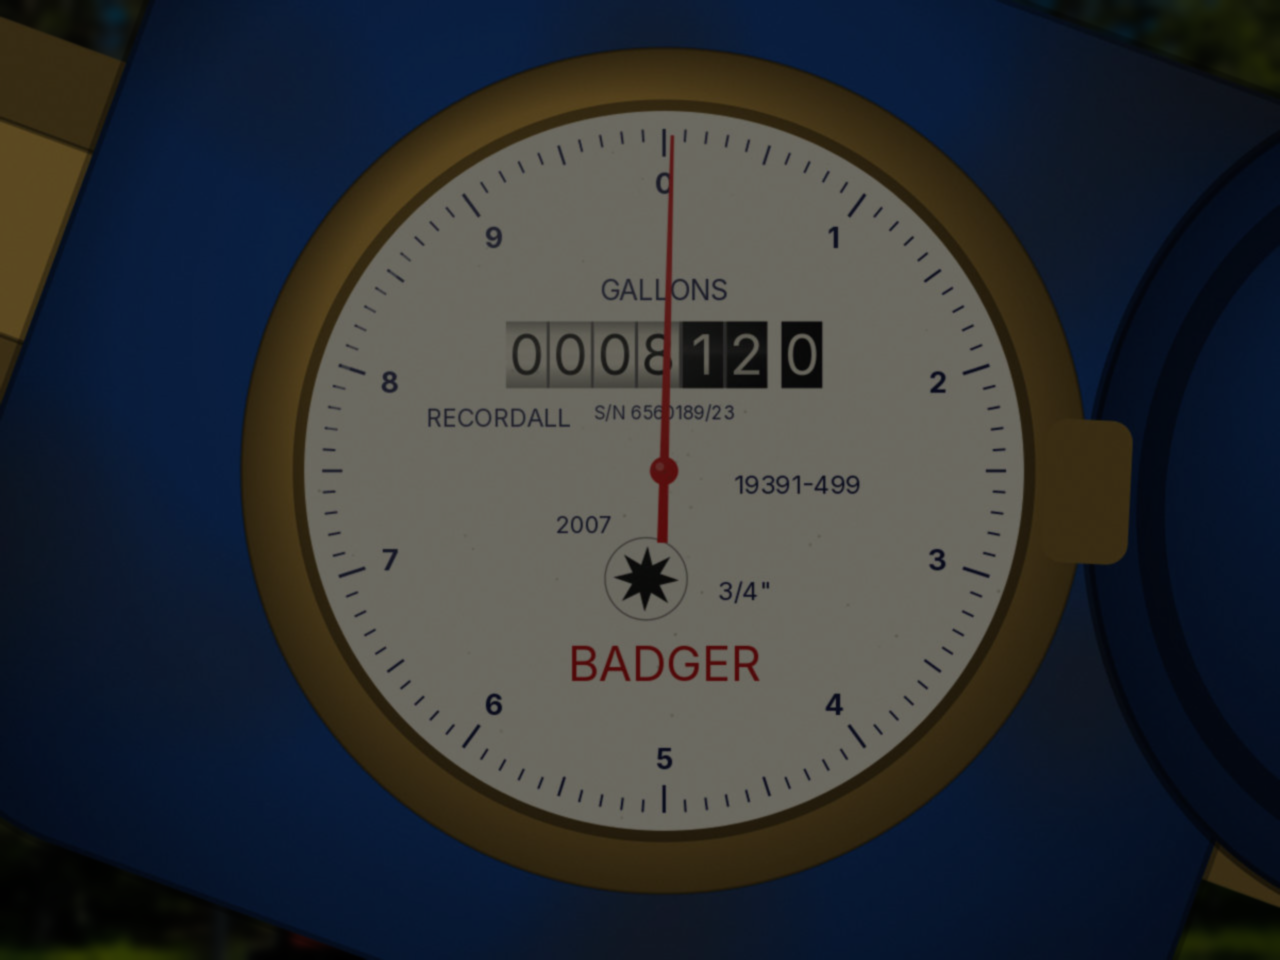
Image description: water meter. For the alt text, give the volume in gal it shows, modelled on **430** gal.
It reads **8120.0** gal
